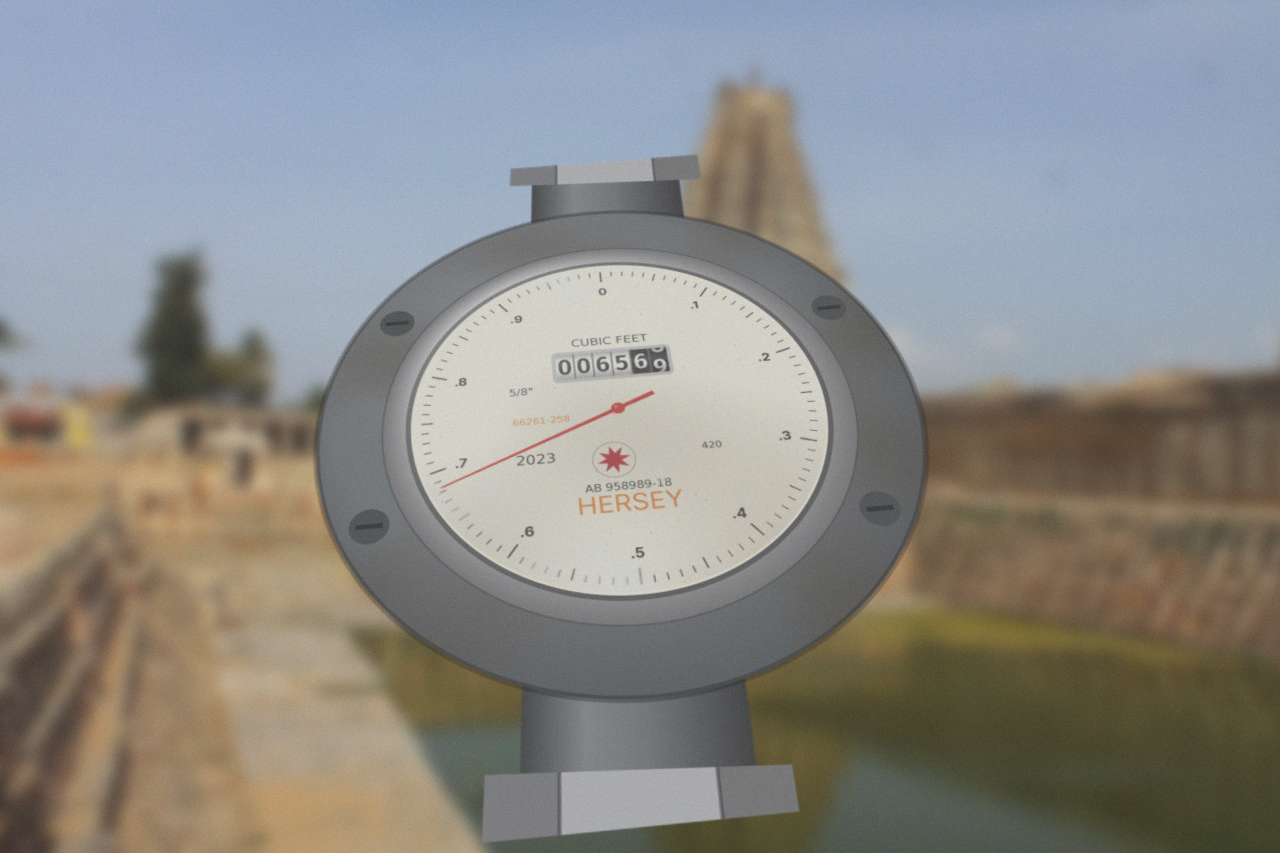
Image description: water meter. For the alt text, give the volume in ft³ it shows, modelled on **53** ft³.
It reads **6568.68** ft³
